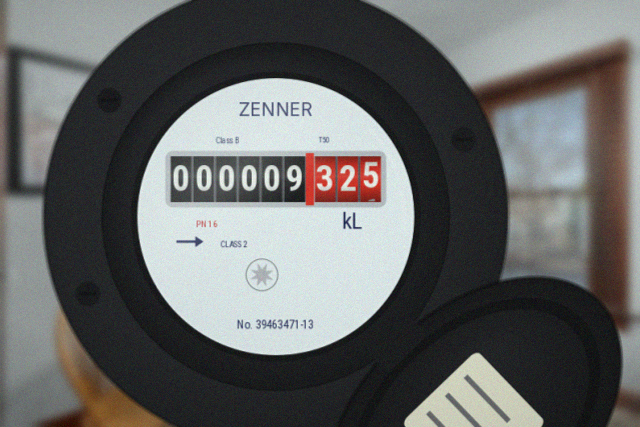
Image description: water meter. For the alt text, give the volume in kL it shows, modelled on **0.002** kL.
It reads **9.325** kL
